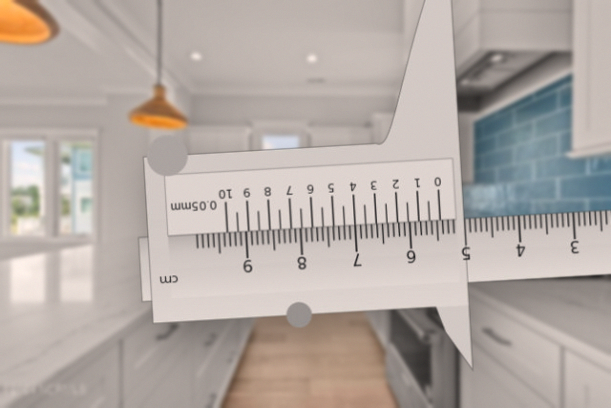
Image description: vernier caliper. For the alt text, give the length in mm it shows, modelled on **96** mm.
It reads **54.4** mm
